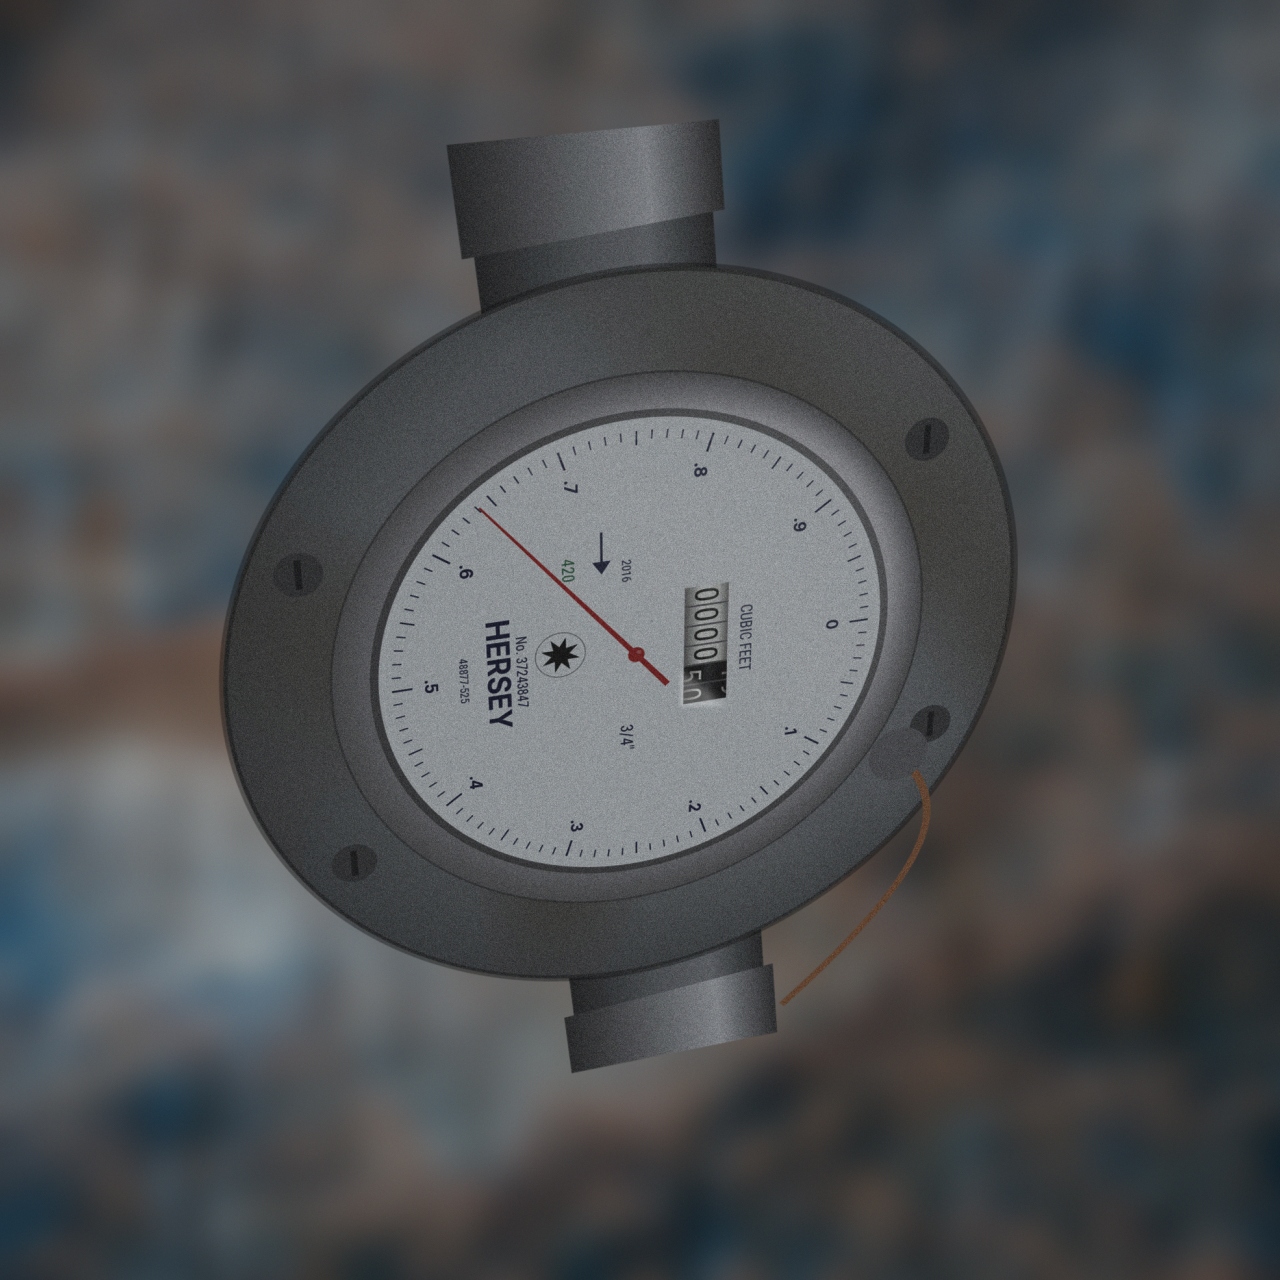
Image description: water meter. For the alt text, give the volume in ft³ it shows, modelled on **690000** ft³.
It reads **49.64** ft³
